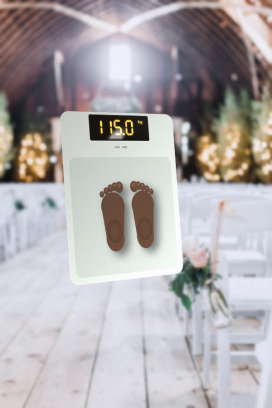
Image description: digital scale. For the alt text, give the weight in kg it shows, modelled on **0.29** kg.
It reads **115.0** kg
